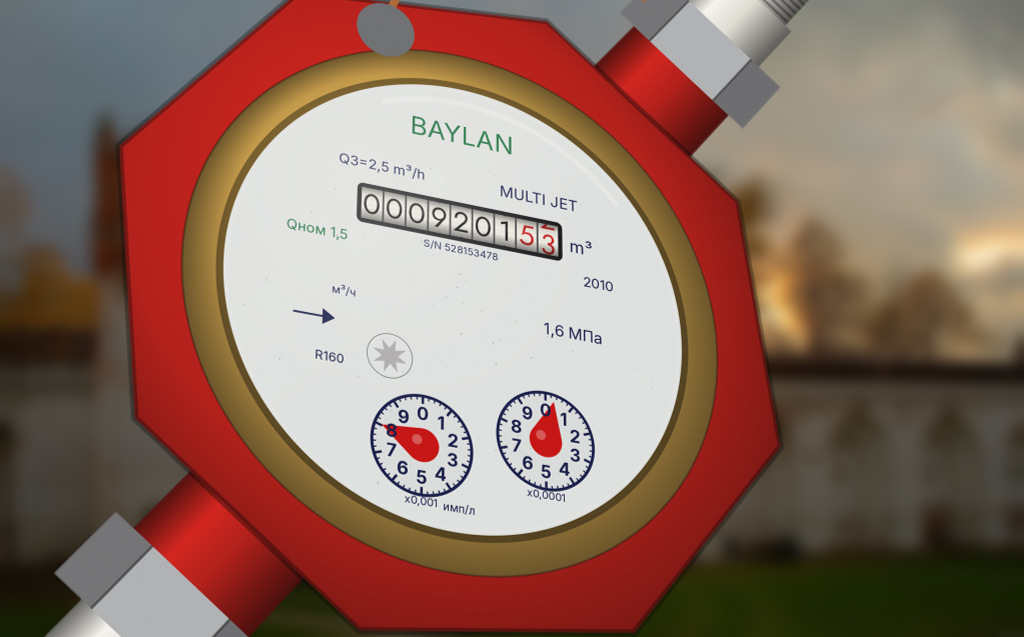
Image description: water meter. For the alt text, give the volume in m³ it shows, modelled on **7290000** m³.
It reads **9201.5280** m³
